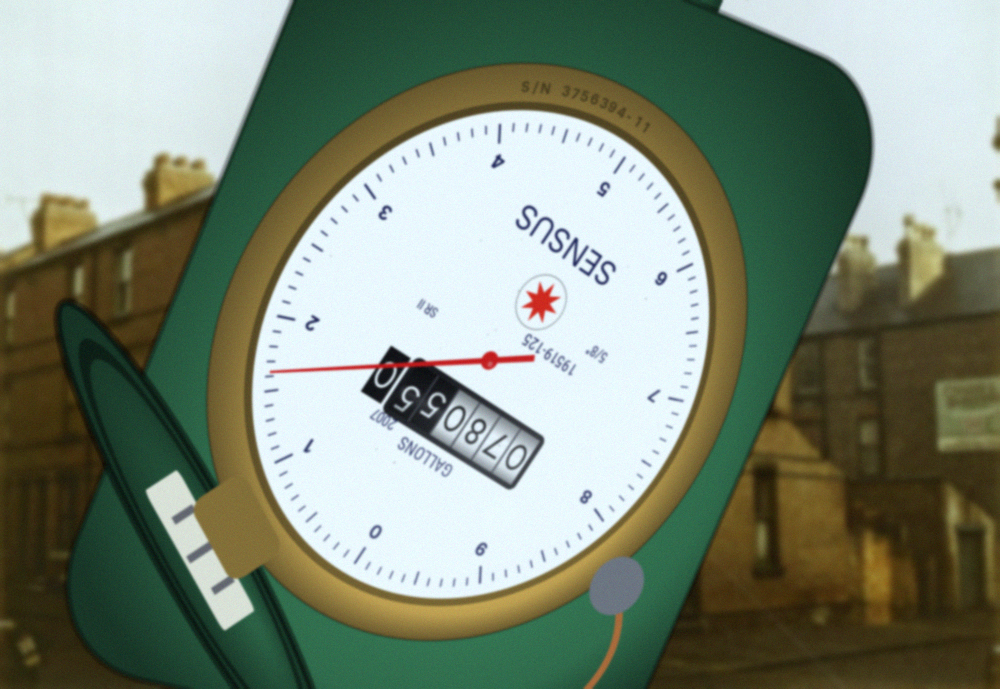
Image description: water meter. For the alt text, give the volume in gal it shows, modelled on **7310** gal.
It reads **780551.6** gal
